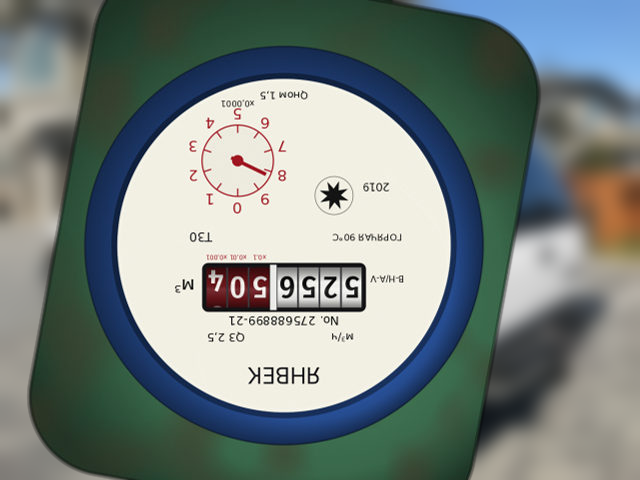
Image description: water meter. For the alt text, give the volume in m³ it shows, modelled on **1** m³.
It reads **5256.5038** m³
